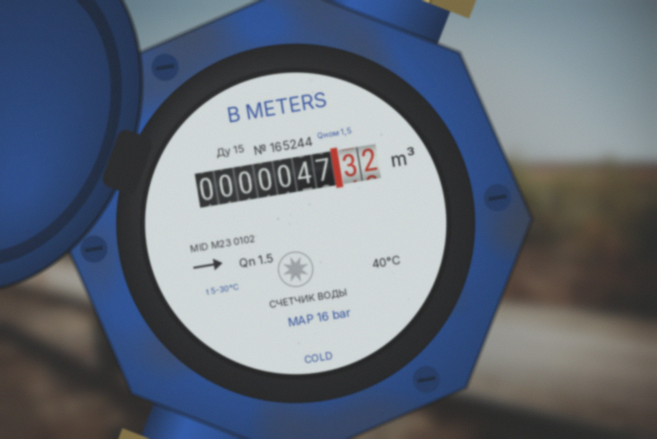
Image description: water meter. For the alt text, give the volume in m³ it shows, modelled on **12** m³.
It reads **47.32** m³
